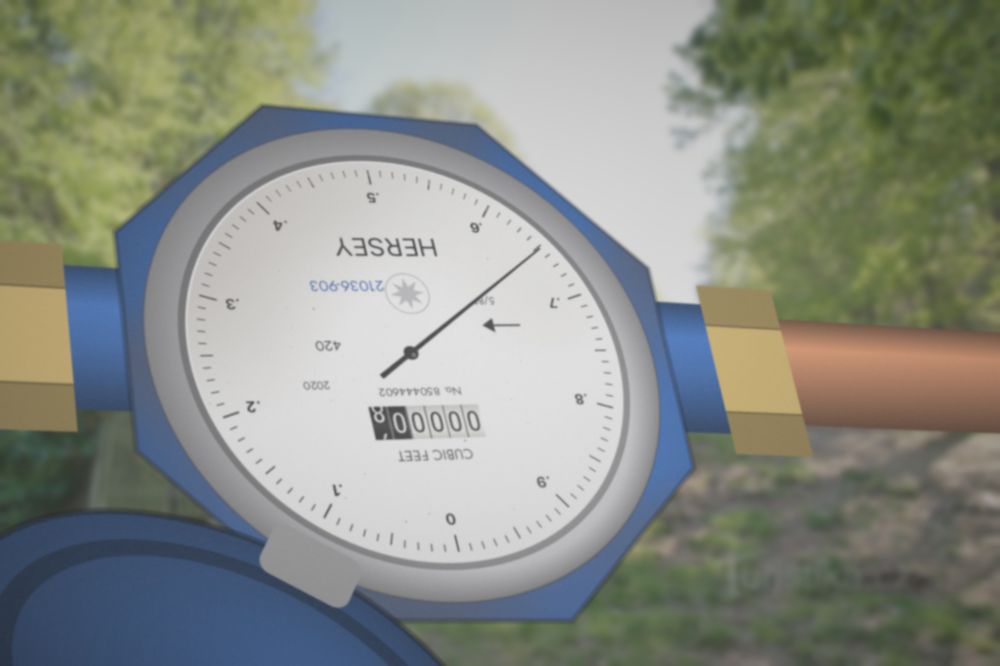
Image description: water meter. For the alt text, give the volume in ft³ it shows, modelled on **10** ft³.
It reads **7.65** ft³
